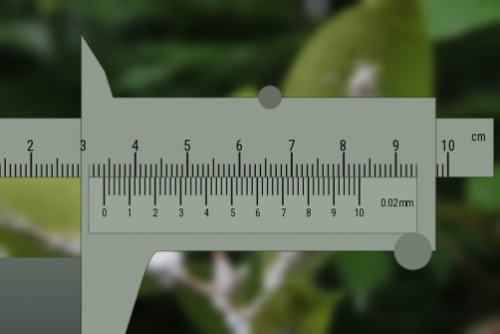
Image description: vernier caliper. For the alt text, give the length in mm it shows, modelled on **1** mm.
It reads **34.0** mm
